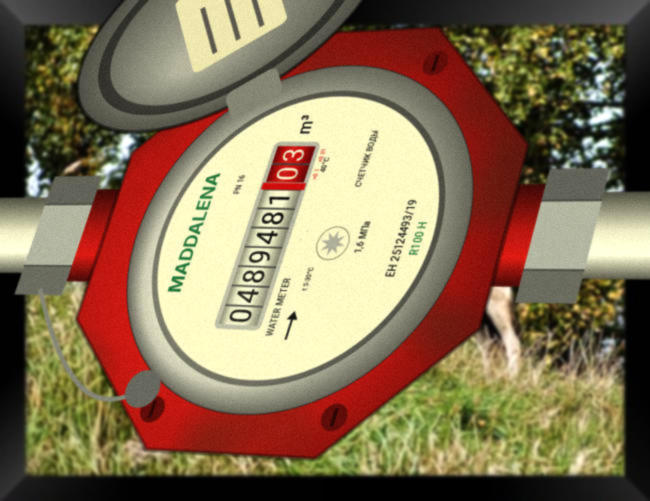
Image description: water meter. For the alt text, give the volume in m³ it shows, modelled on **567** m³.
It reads **489481.03** m³
